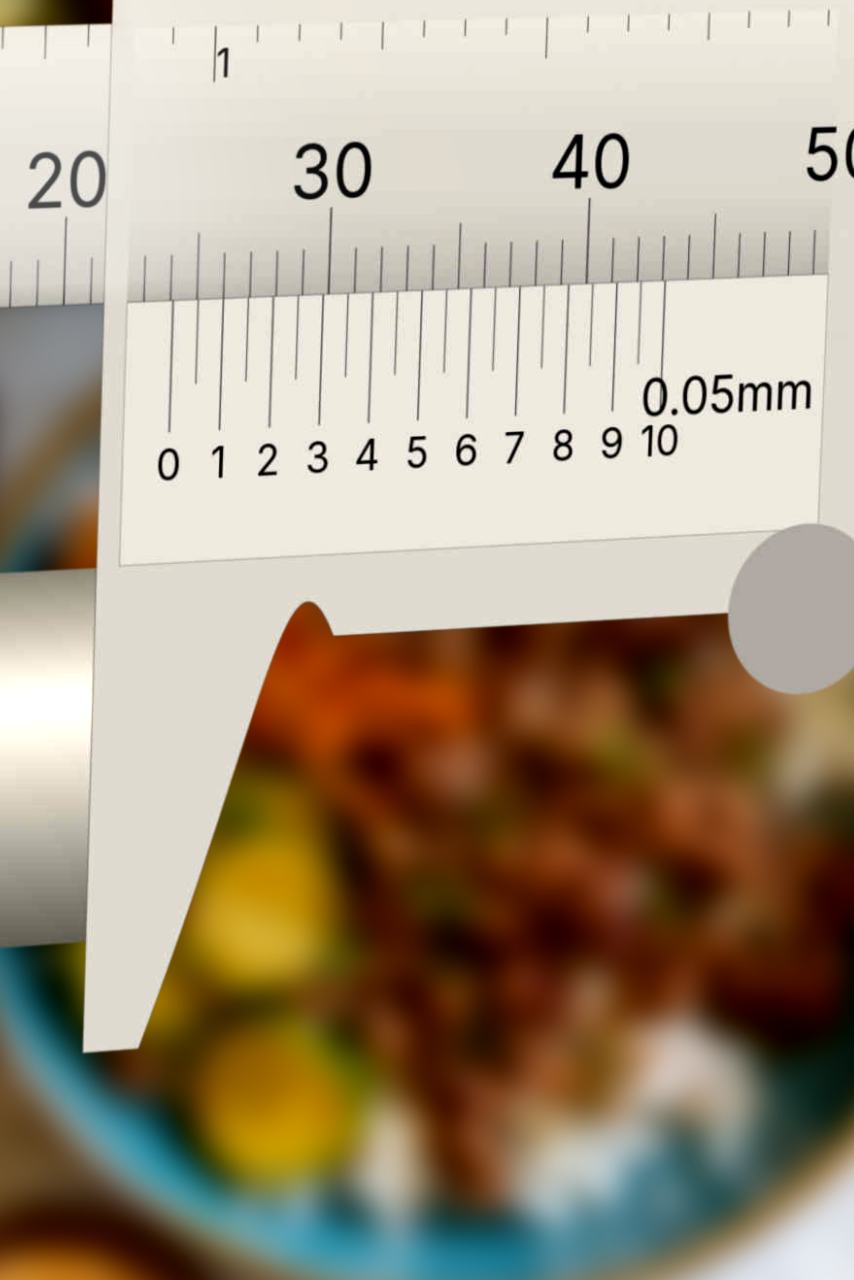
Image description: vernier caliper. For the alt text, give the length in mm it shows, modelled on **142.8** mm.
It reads **24.1** mm
